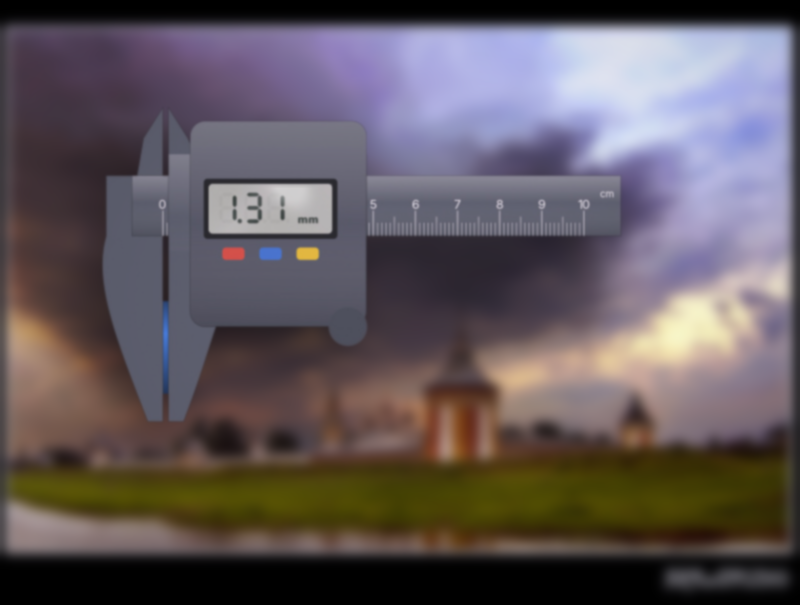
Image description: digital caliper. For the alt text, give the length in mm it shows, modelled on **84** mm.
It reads **1.31** mm
